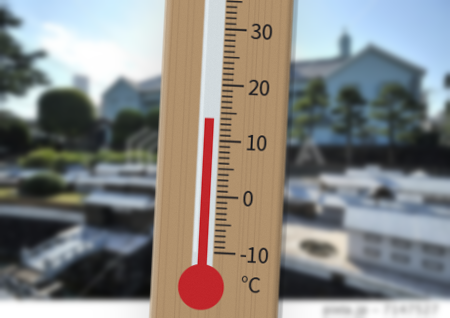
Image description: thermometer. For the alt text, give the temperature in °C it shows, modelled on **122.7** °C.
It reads **14** °C
